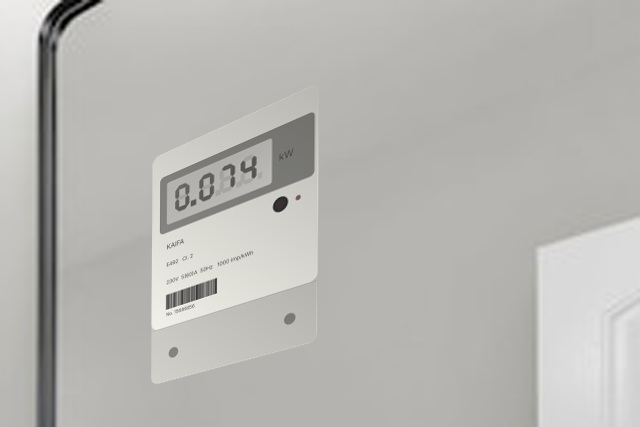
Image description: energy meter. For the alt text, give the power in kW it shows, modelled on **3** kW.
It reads **0.074** kW
